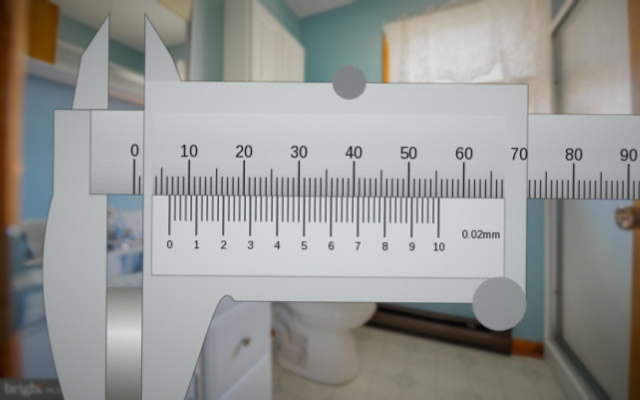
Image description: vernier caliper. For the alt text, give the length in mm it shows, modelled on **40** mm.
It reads **6.5** mm
